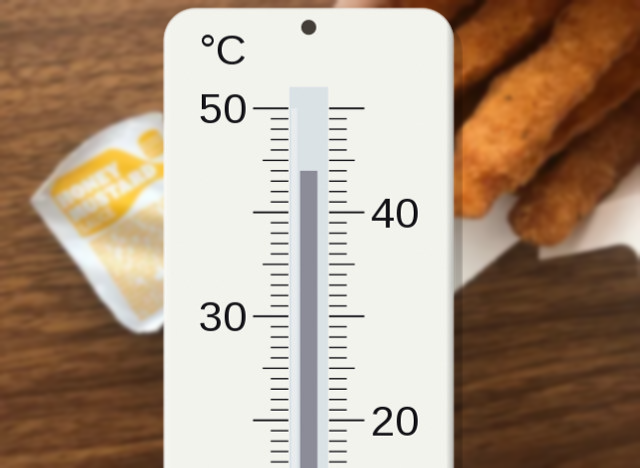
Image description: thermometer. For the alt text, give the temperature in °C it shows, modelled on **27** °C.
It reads **44** °C
